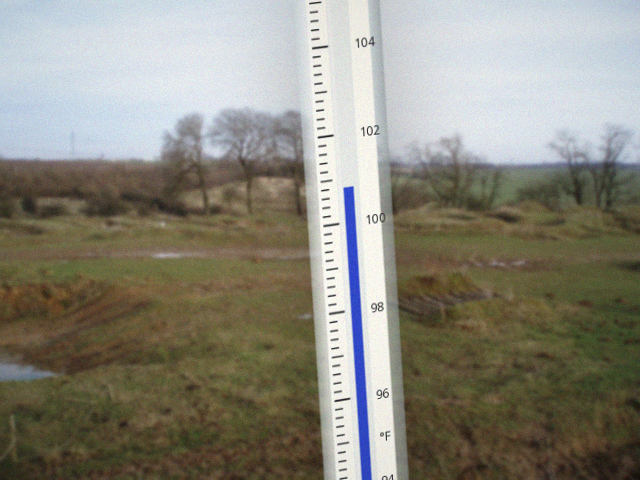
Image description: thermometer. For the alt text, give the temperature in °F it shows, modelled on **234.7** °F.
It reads **100.8** °F
